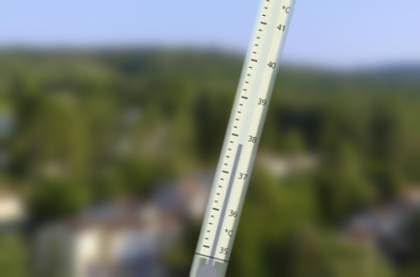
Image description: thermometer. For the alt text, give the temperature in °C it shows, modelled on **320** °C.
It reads **37.8** °C
